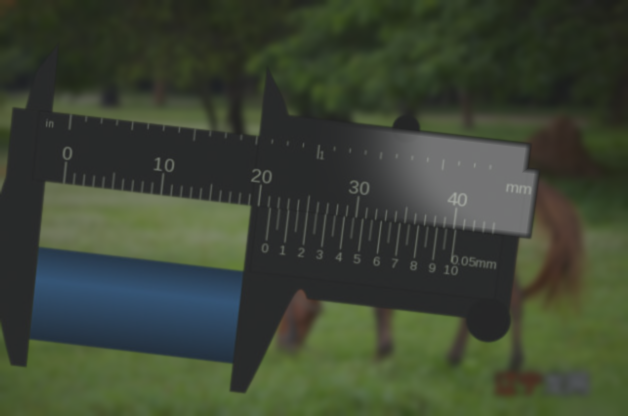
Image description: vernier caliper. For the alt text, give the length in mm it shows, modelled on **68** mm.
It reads **21.2** mm
